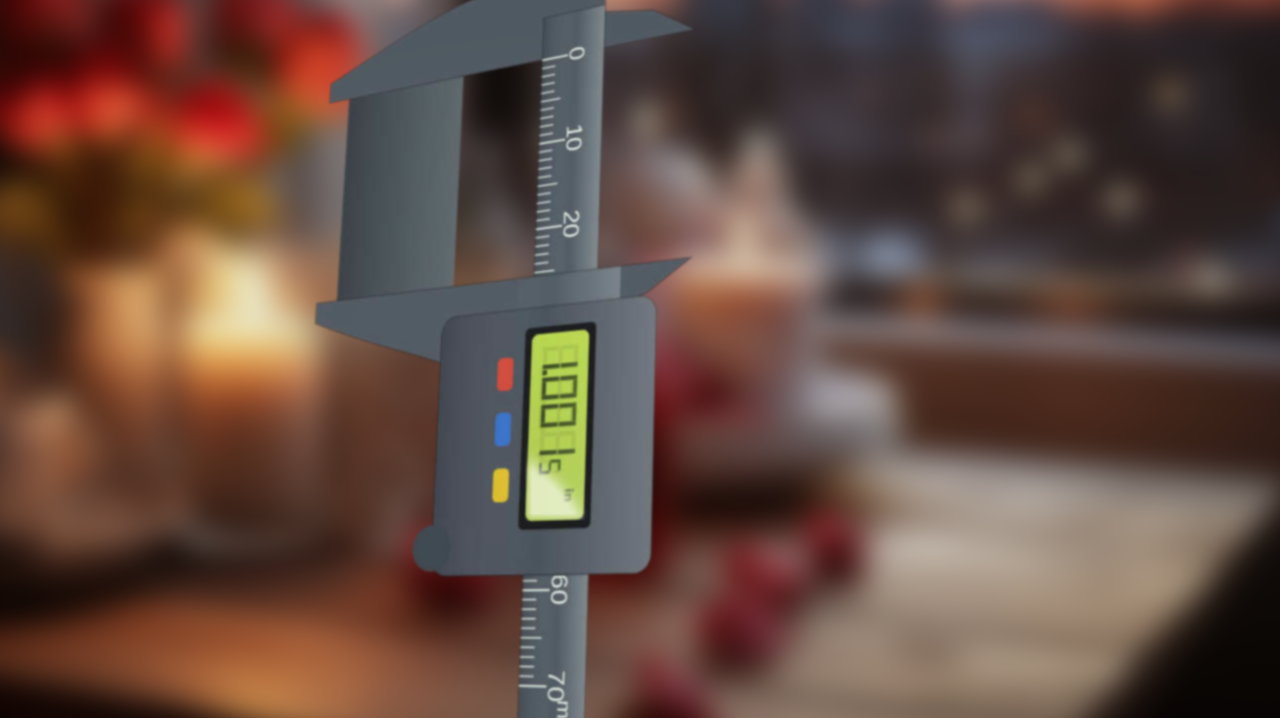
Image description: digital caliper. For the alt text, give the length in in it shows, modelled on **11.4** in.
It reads **1.0015** in
